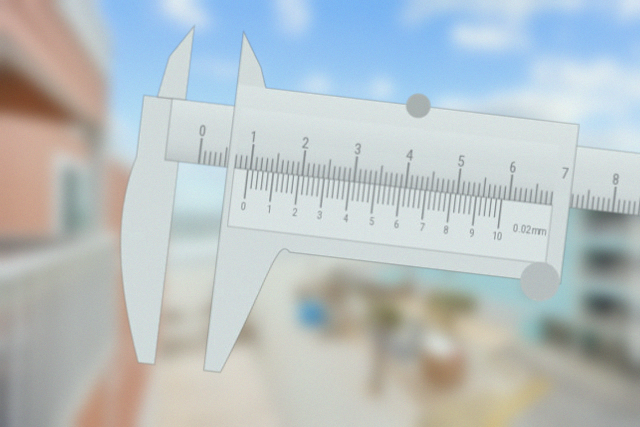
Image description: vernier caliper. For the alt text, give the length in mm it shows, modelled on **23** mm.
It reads **9.5** mm
